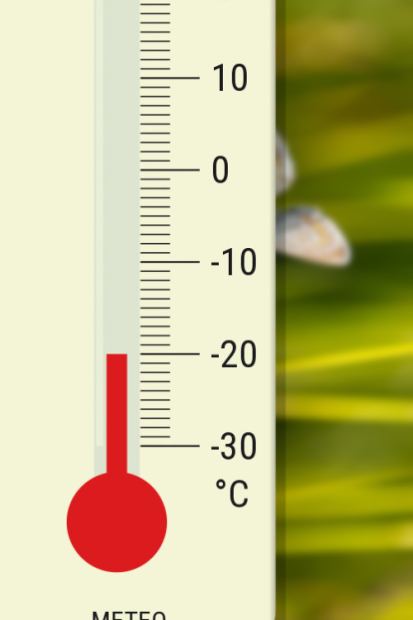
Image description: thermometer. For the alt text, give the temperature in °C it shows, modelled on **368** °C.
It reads **-20** °C
